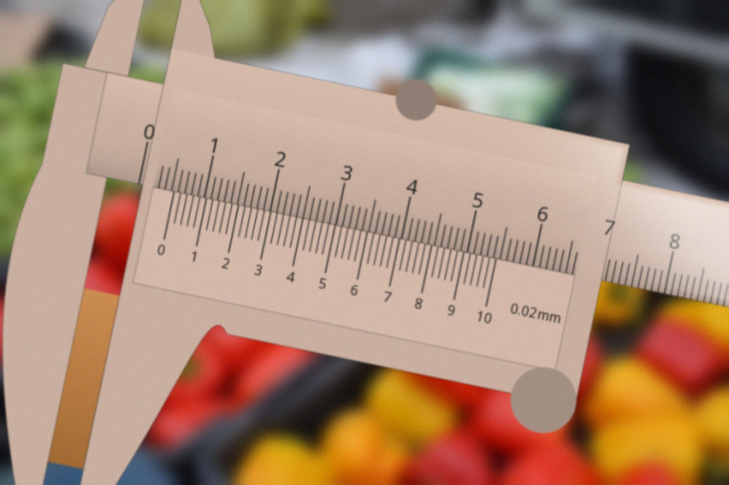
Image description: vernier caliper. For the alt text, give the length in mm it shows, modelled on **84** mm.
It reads **5.4** mm
